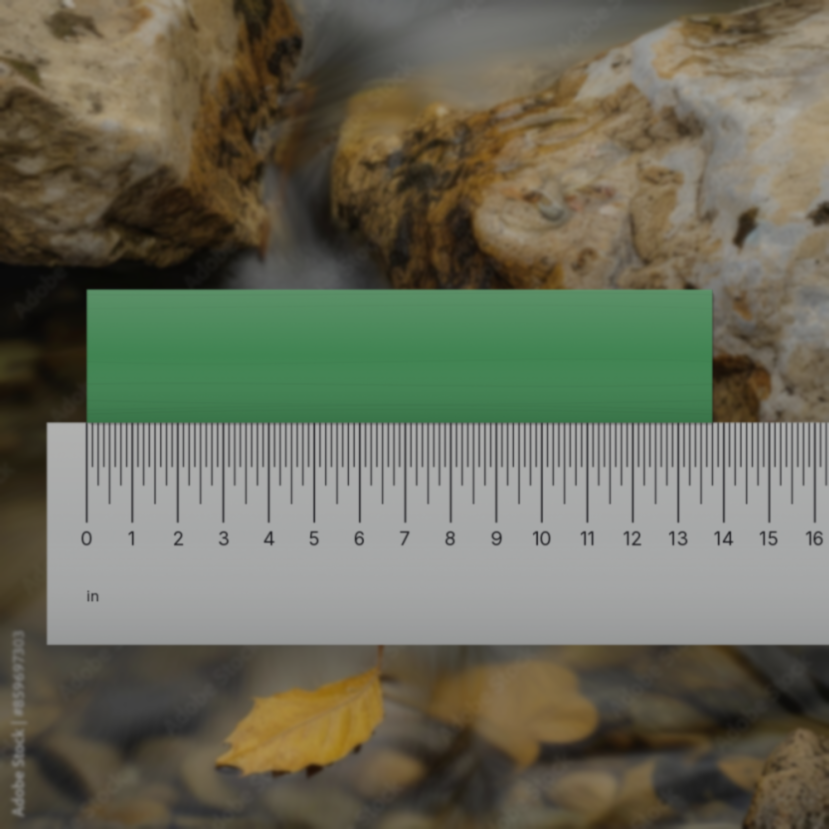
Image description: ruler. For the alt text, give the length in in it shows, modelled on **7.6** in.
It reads **13.75** in
